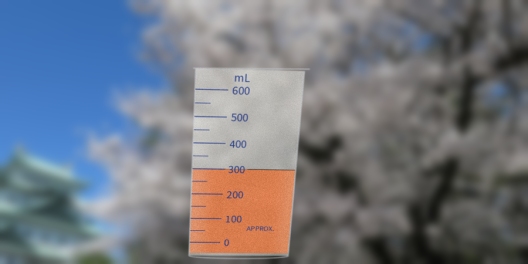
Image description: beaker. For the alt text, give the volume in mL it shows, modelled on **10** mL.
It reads **300** mL
